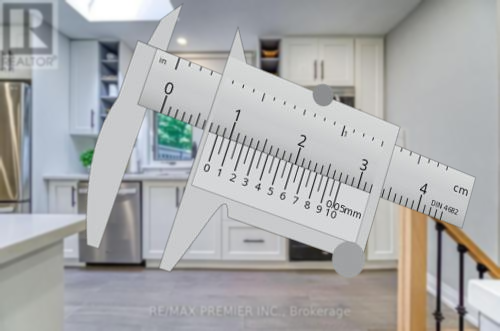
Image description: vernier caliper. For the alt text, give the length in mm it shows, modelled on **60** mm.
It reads **8.2** mm
